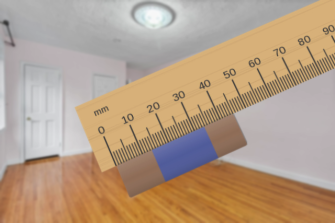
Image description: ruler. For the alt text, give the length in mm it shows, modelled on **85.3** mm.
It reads **45** mm
